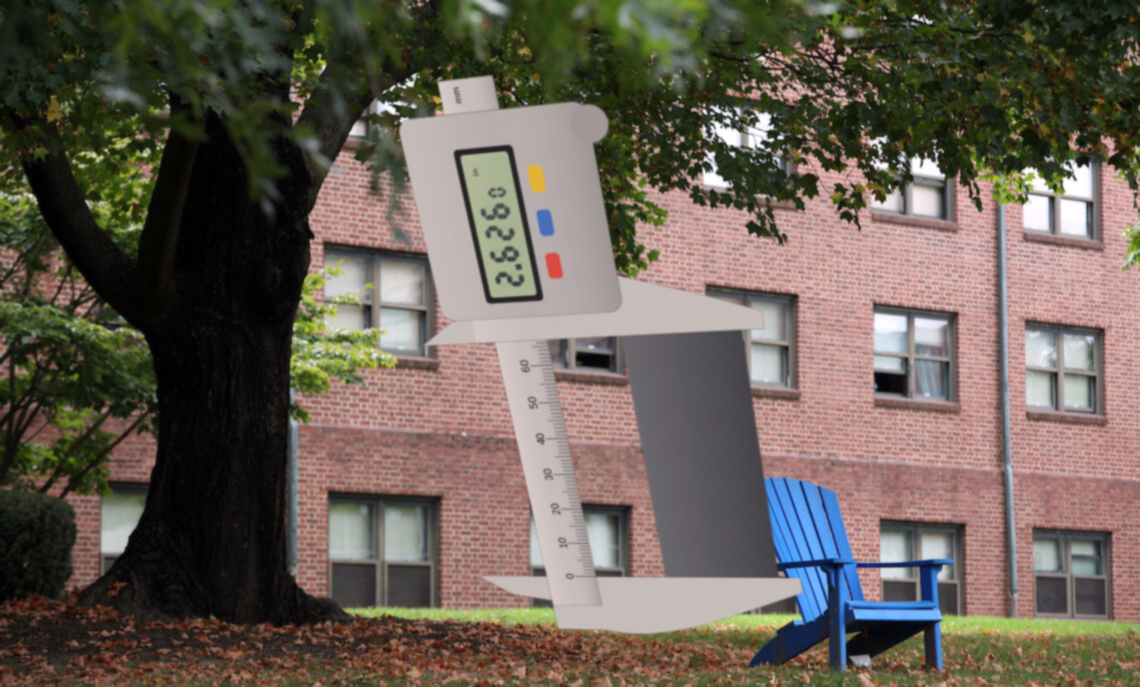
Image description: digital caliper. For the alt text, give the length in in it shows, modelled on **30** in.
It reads **2.6260** in
